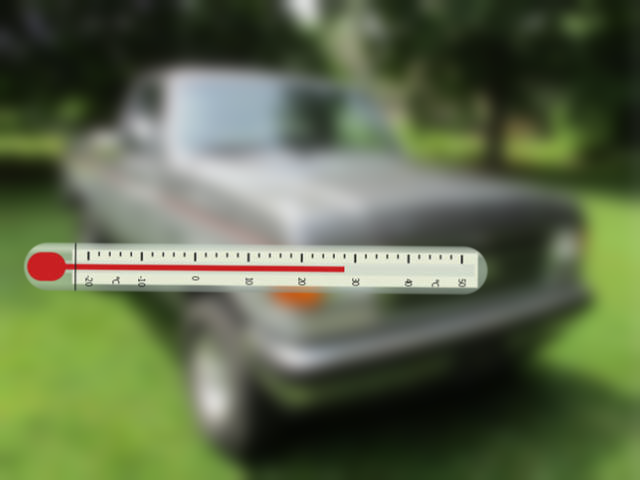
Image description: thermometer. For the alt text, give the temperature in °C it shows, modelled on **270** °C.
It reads **28** °C
